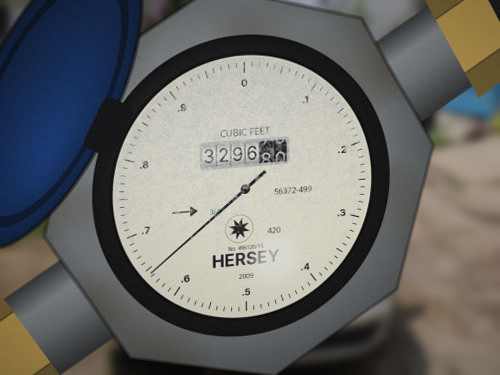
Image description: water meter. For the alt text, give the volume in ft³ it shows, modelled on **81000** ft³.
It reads **329679.64** ft³
